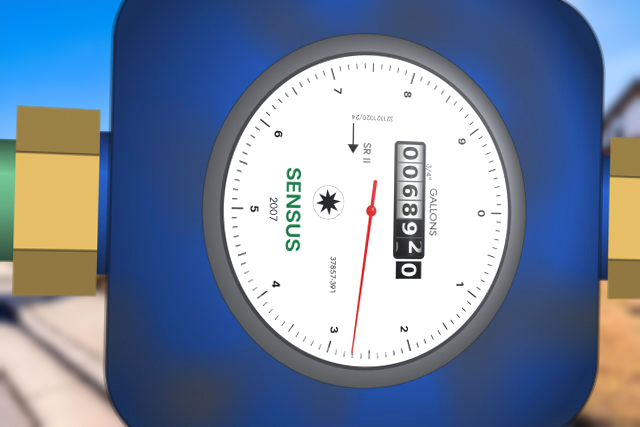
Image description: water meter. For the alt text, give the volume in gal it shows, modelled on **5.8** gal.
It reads **68922.7** gal
